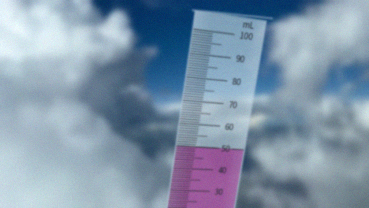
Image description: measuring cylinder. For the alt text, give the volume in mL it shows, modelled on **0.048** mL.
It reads **50** mL
